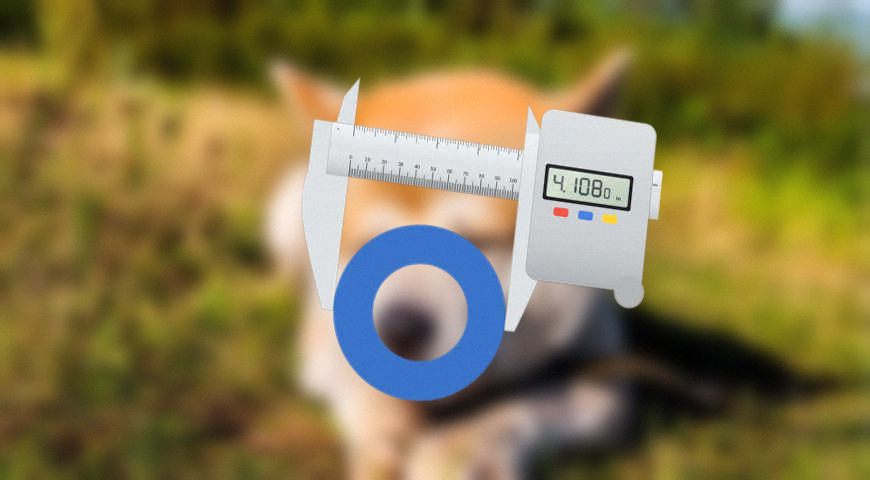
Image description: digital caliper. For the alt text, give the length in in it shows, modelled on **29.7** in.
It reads **4.1080** in
